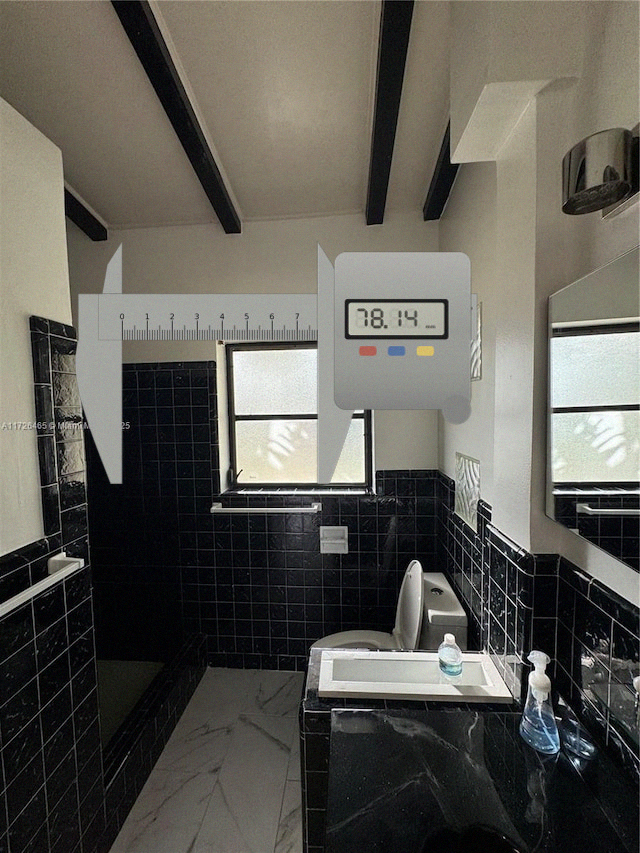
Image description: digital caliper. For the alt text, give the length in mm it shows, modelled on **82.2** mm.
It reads **78.14** mm
